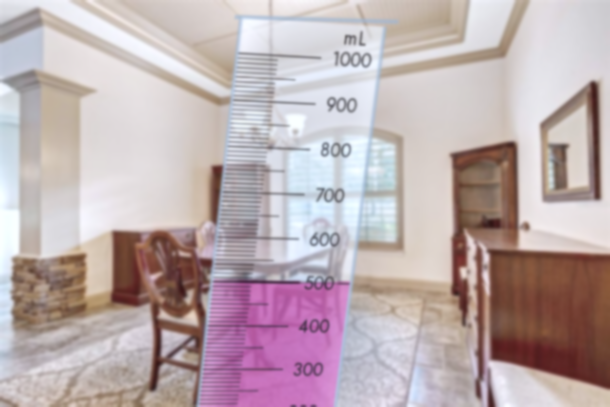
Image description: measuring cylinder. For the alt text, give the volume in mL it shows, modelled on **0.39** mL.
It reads **500** mL
